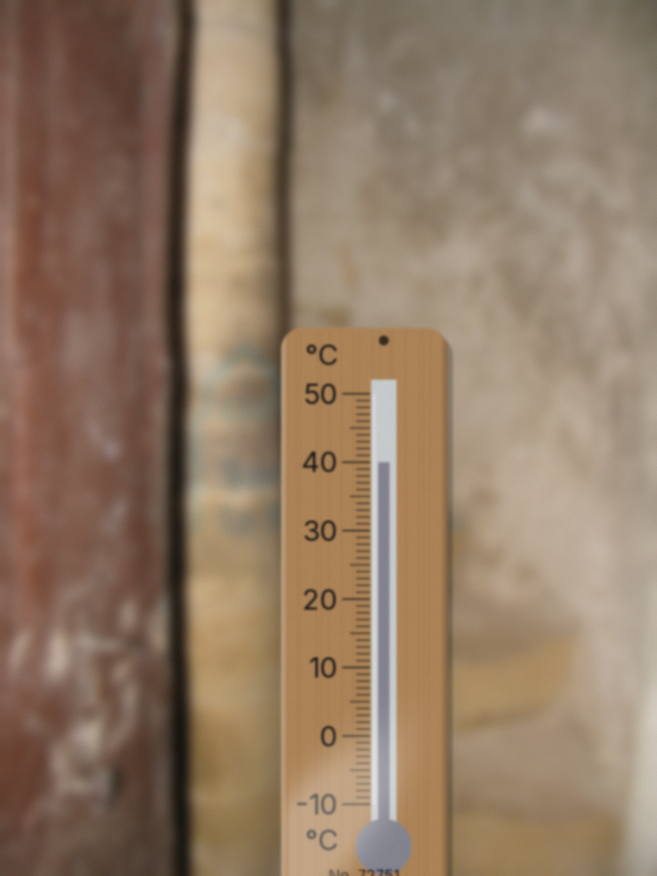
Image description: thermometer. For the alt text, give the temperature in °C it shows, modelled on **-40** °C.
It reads **40** °C
